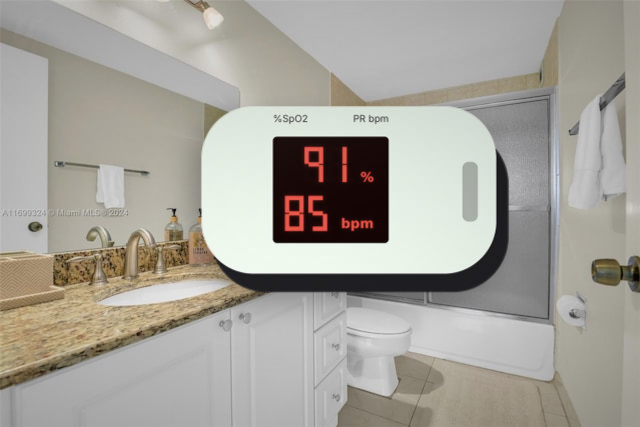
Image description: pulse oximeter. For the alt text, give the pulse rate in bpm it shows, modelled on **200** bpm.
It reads **85** bpm
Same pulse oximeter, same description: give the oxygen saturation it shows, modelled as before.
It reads **91** %
